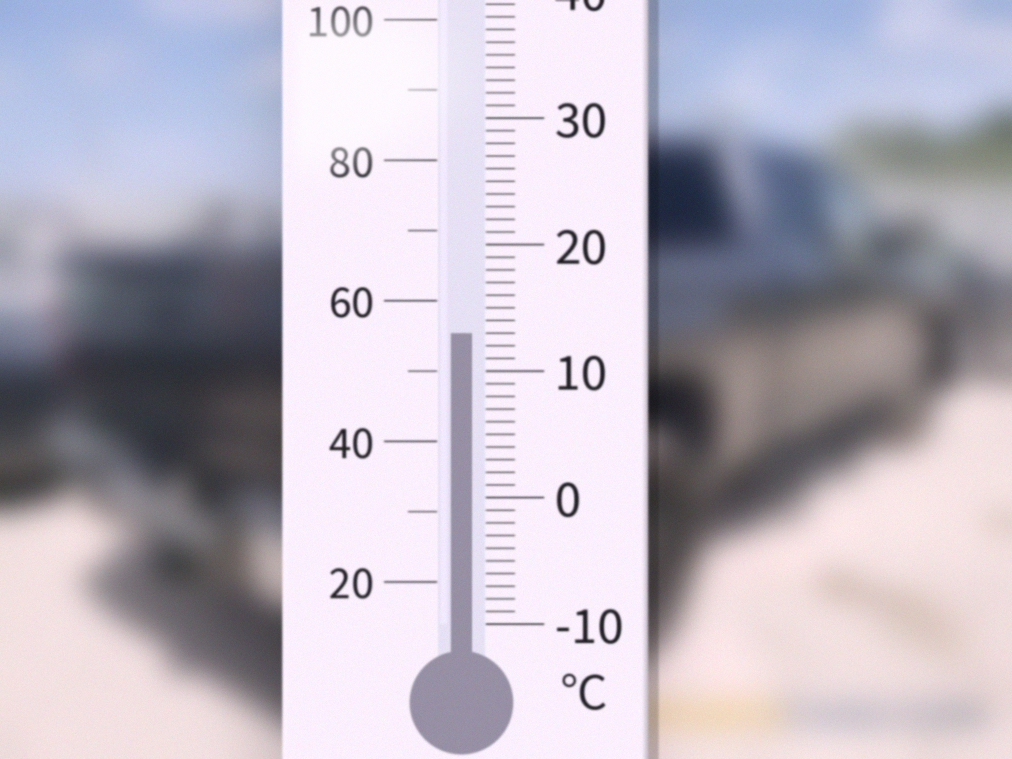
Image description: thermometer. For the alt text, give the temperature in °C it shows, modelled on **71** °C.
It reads **13** °C
